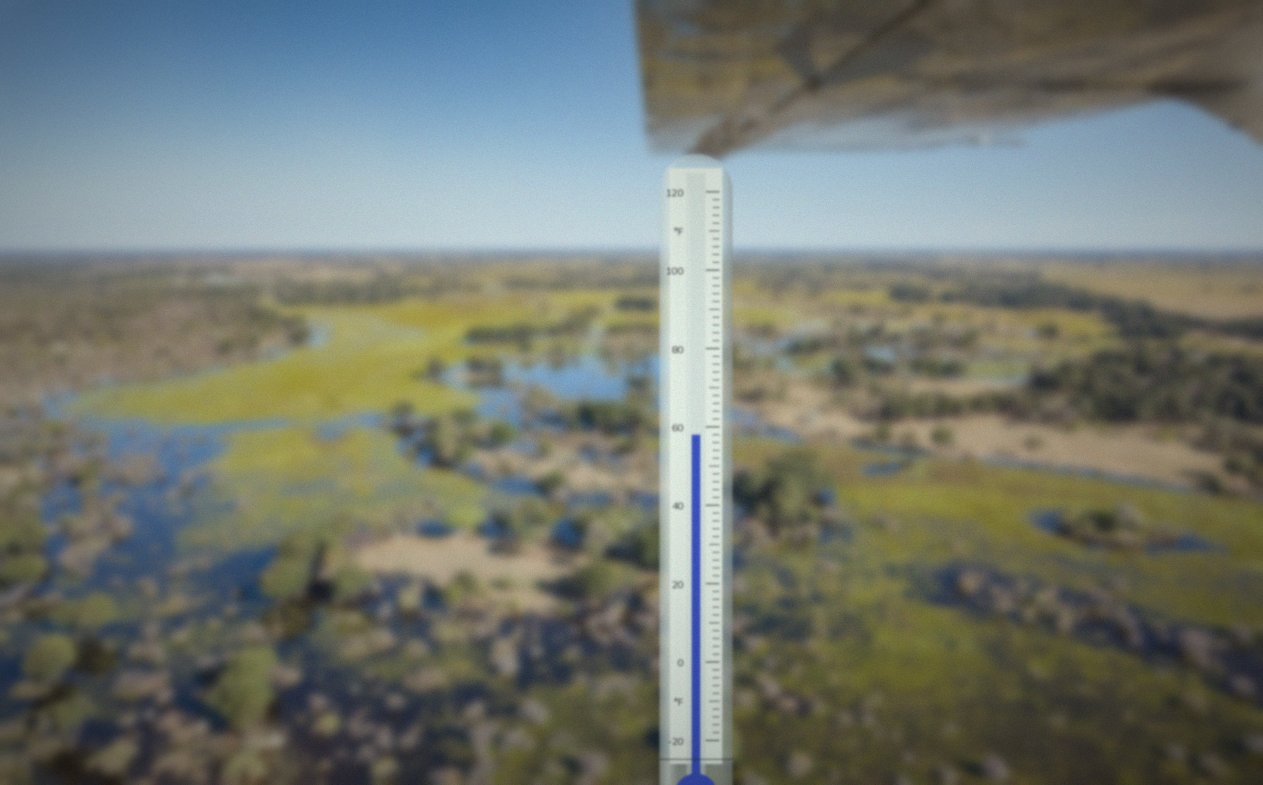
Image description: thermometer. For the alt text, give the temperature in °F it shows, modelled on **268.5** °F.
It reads **58** °F
